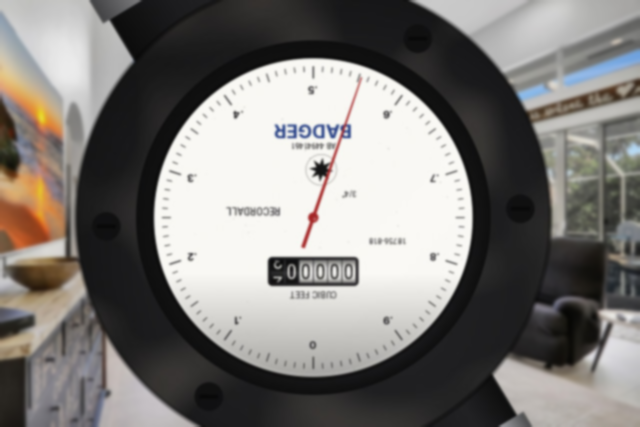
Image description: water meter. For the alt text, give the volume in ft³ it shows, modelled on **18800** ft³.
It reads **2.55** ft³
